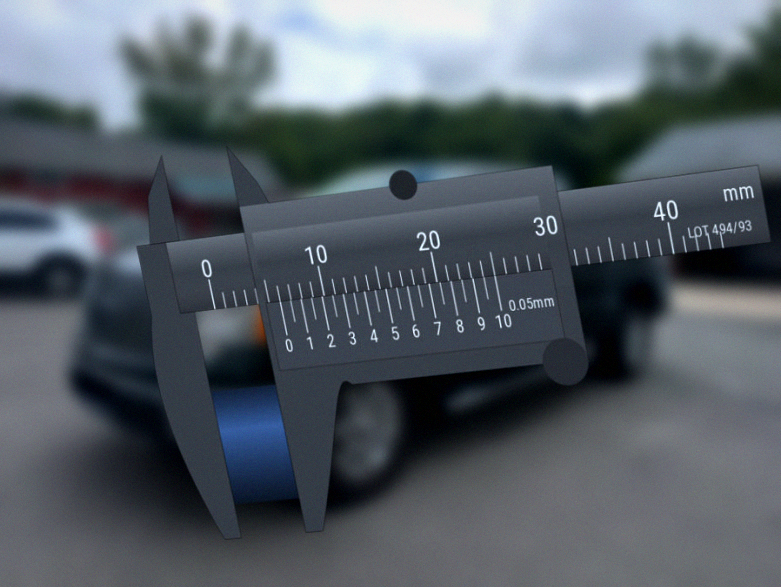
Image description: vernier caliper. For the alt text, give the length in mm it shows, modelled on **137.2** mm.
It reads **6.0** mm
